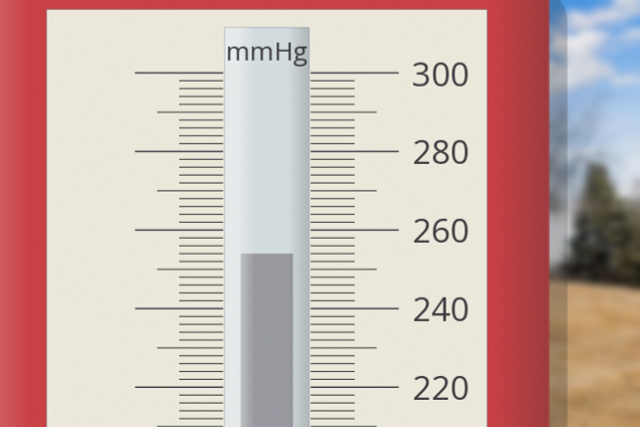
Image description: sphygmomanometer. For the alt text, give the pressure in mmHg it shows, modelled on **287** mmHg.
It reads **254** mmHg
